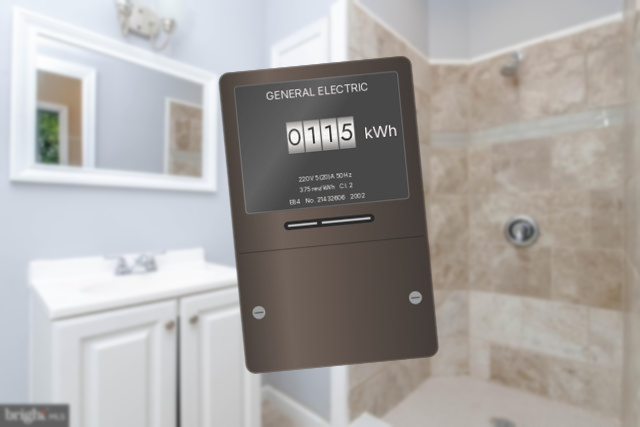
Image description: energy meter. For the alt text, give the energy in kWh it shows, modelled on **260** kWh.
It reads **115** kWh
